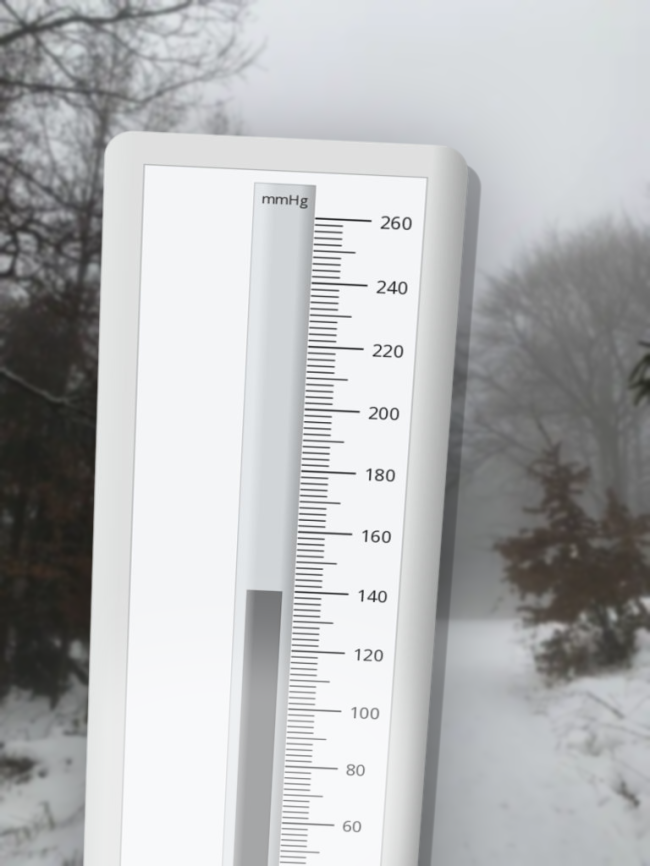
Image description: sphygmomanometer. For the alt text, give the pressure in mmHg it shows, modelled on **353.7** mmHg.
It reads **140** mmHg
